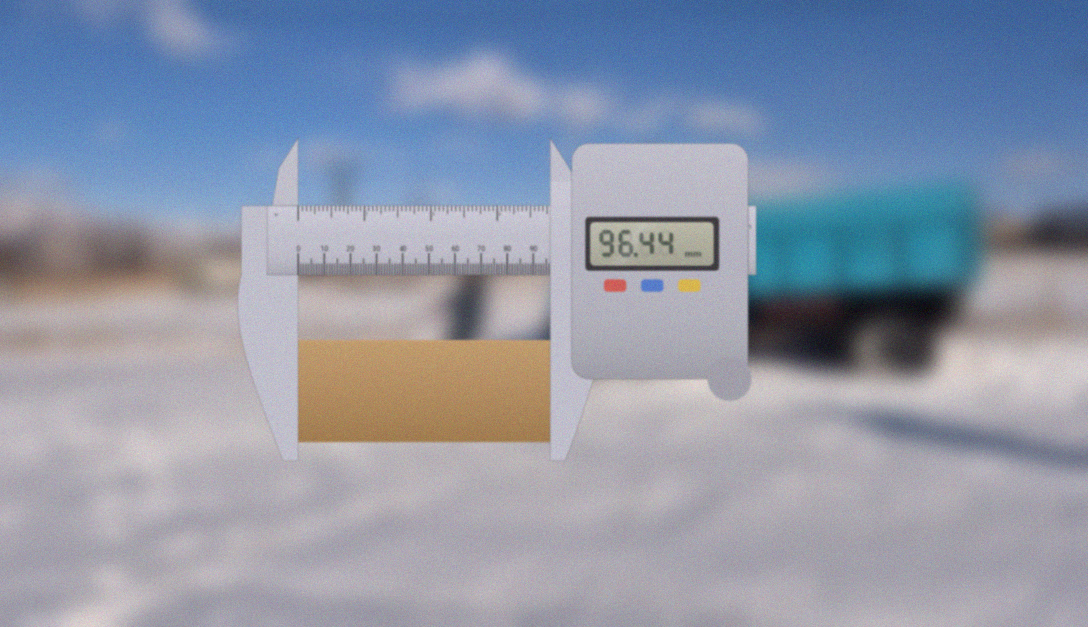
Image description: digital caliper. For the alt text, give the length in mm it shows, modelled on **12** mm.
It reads **96.44** mm
